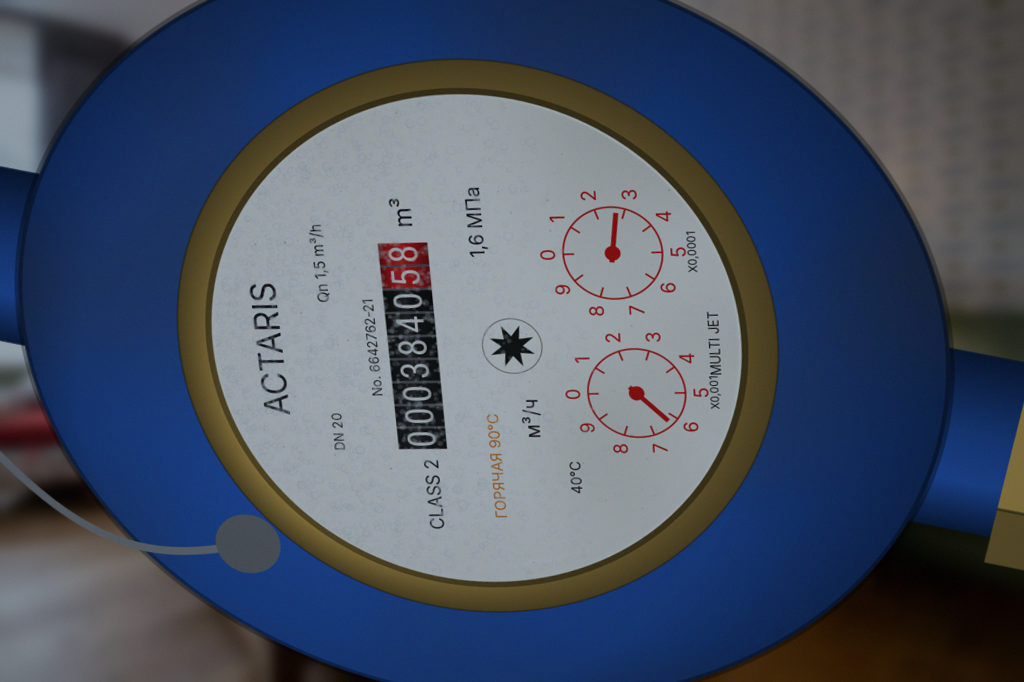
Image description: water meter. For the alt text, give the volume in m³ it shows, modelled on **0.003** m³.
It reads **3840.5862** m³
